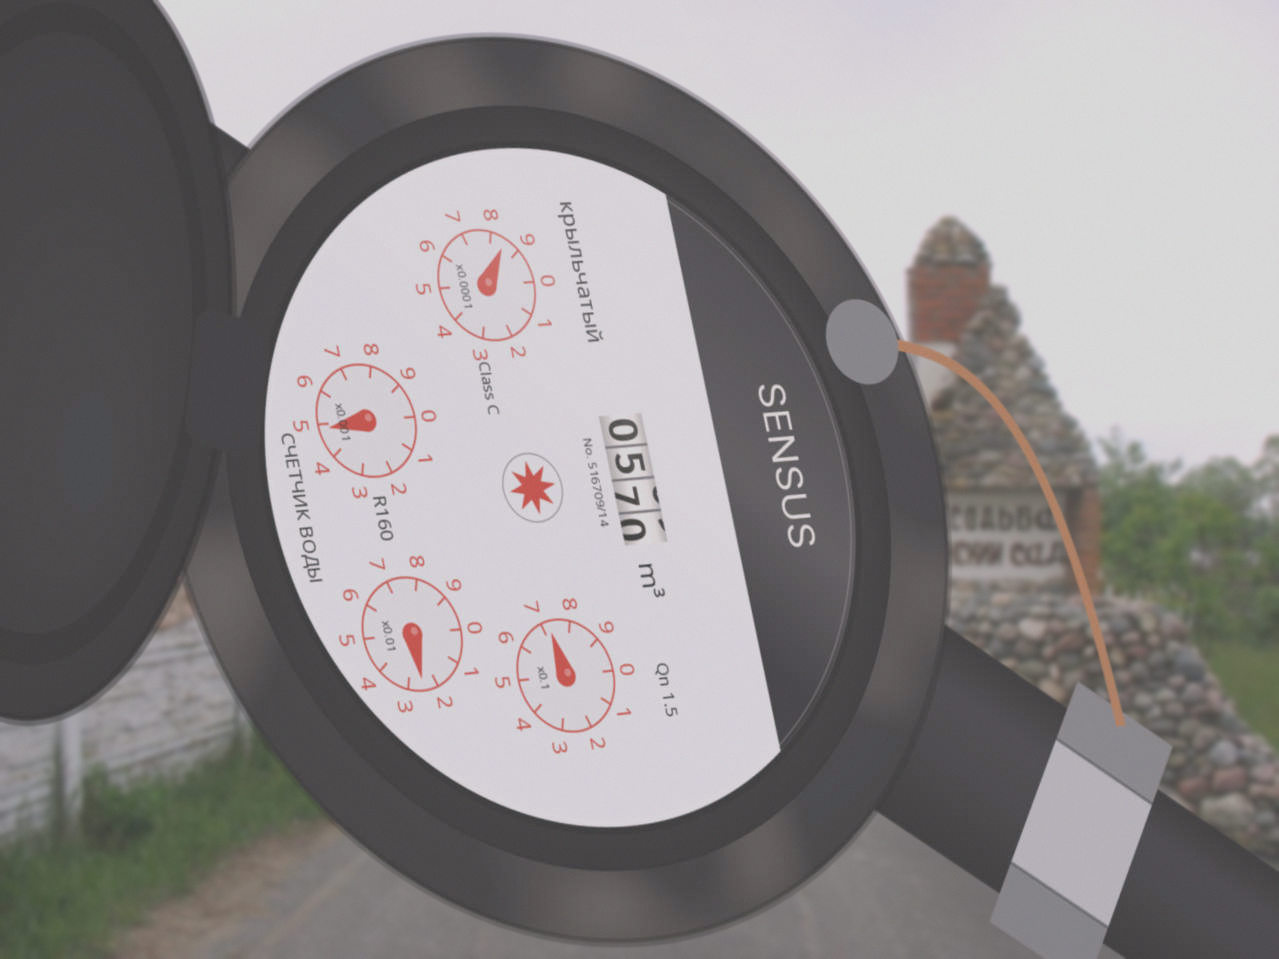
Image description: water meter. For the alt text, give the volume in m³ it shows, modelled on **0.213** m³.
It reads **569.7248** m³
